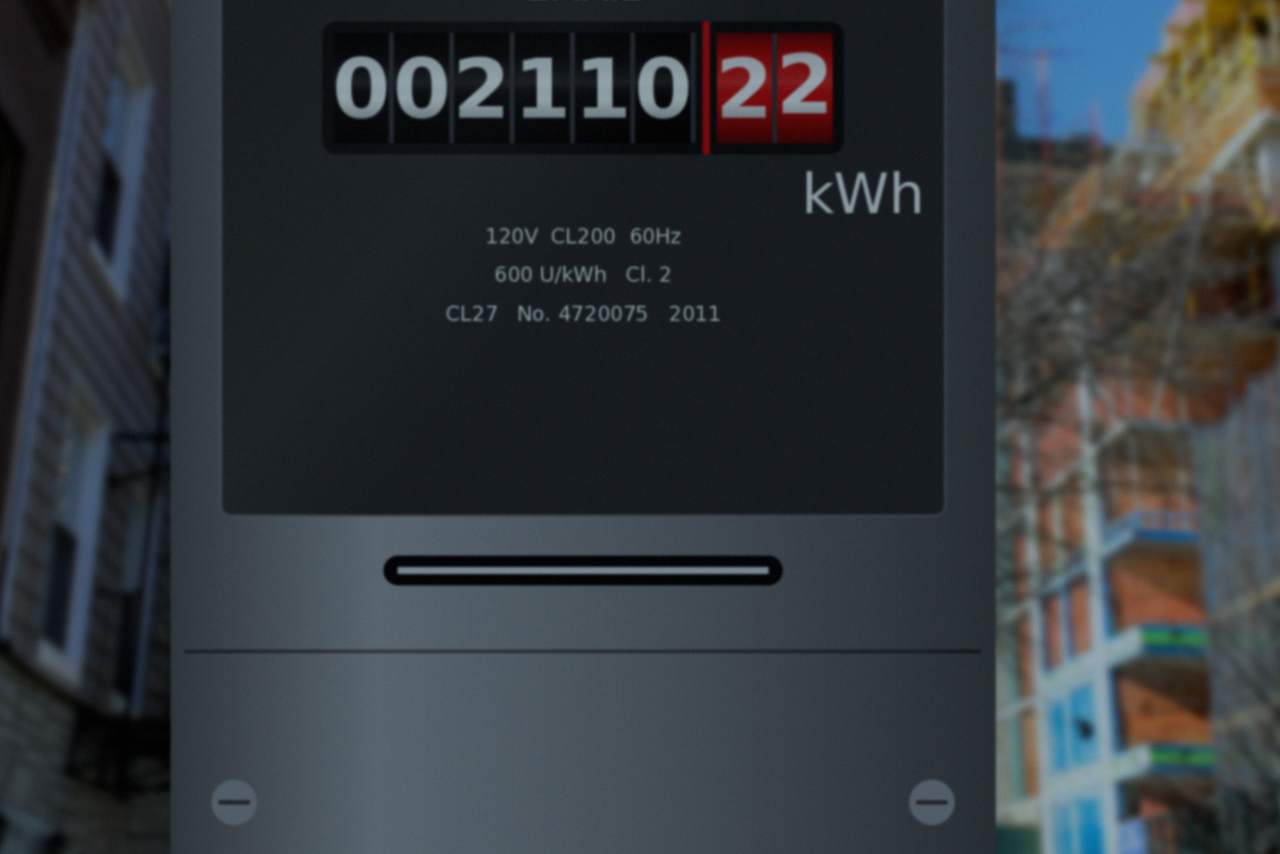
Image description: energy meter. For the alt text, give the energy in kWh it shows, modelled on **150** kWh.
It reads **2110.22** kWh
